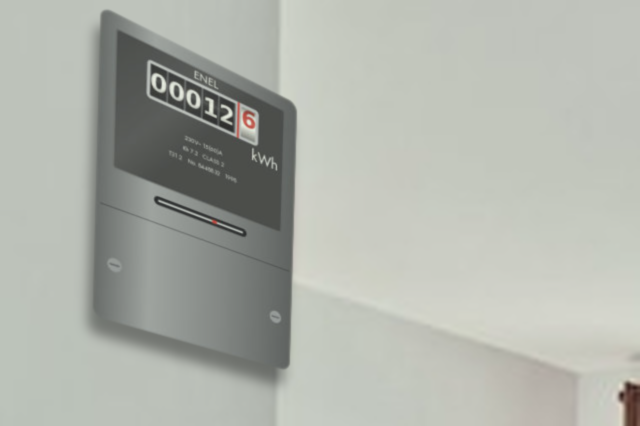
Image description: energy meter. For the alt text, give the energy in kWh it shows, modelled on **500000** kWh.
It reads **12.6** kWh
